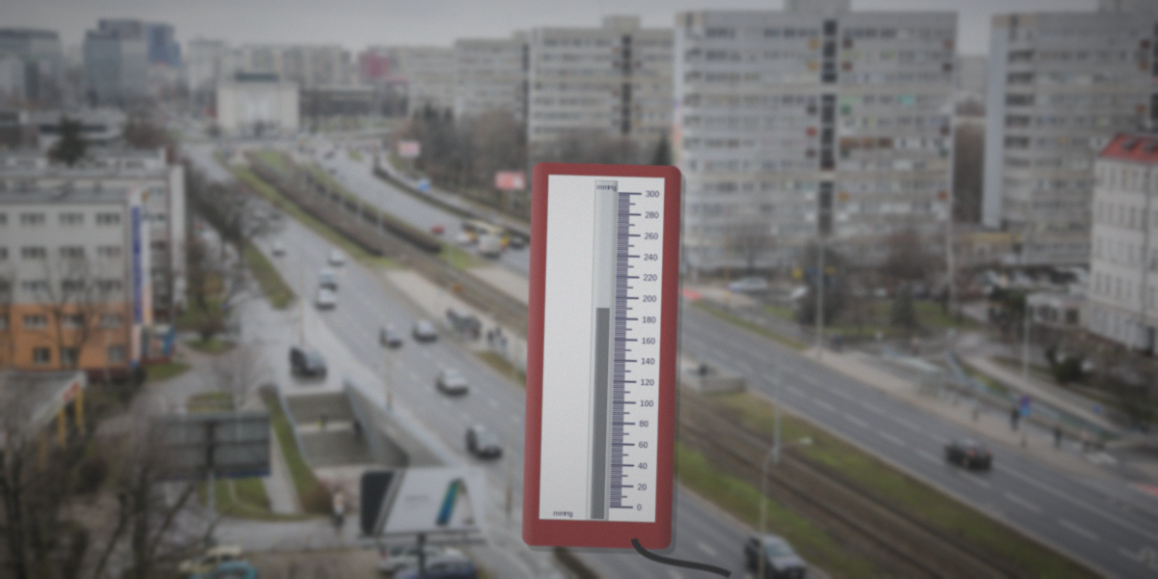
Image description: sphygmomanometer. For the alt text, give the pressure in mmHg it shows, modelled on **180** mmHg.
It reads **190** mmHg
